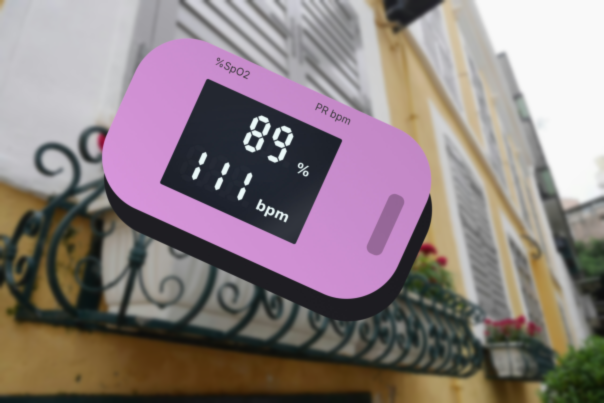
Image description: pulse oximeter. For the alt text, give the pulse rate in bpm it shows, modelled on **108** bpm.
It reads **111** bpm
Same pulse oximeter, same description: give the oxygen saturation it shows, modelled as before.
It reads **89** %
